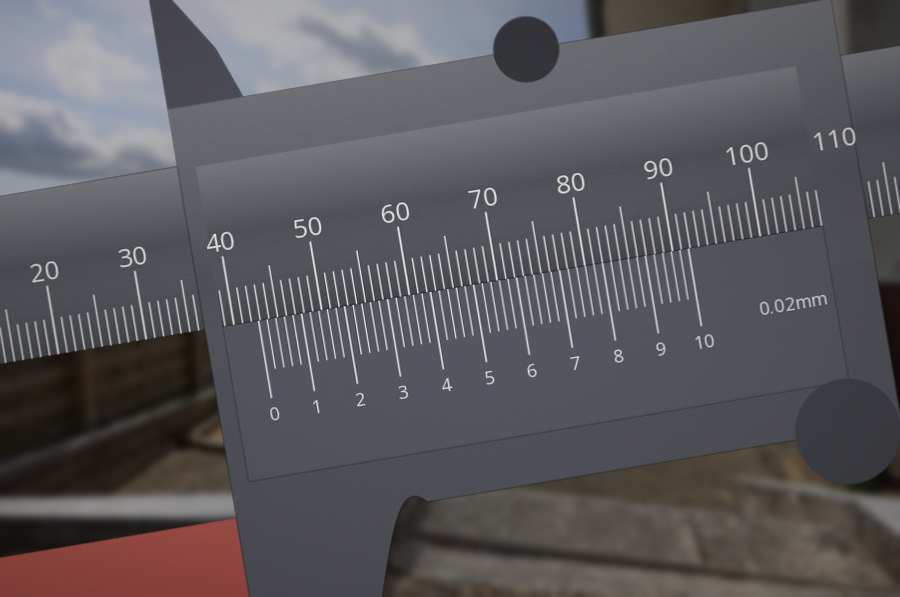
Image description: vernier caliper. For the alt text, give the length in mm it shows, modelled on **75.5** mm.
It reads **42.8** mm
